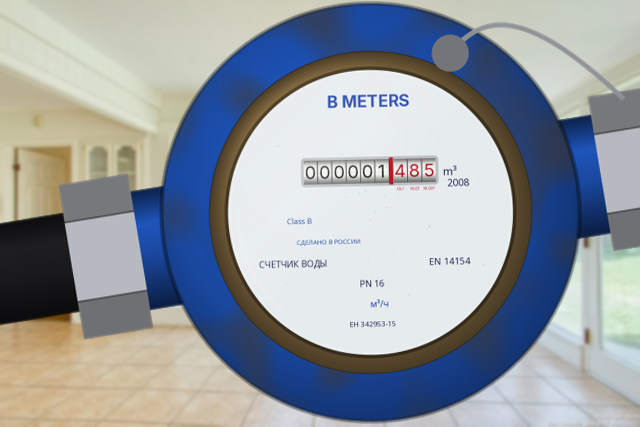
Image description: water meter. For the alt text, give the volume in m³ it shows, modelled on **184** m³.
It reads **1.485** m³
